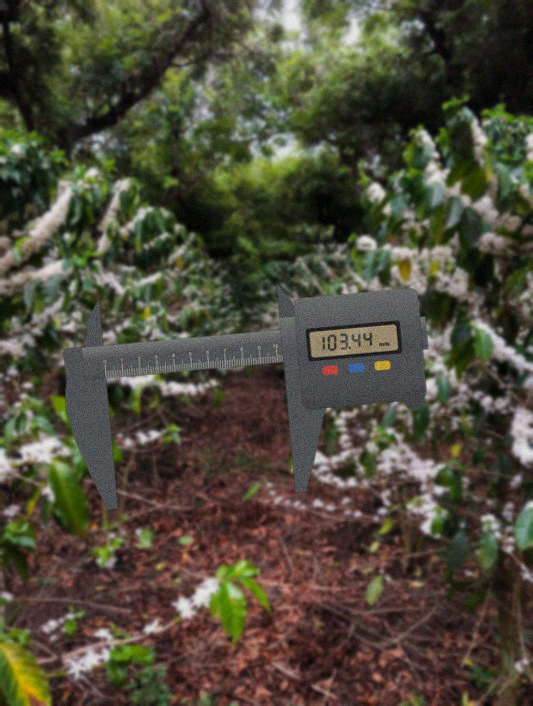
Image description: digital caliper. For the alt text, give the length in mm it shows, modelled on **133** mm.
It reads **103.44** mm
